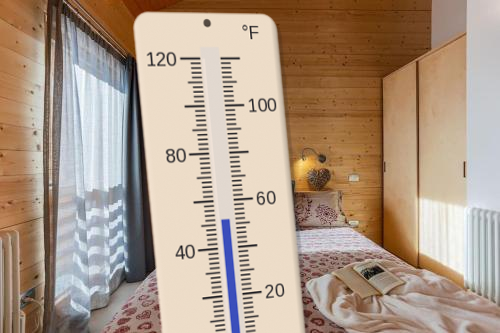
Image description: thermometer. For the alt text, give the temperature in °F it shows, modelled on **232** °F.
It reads **52** °F
